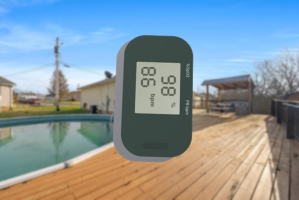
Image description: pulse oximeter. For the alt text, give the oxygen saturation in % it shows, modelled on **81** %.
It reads **98** %
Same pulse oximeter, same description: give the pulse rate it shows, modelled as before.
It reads **86** bpm
